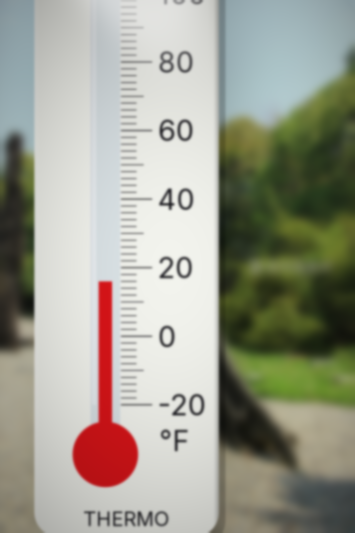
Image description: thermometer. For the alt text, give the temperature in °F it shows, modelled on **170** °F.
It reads **16** °F
